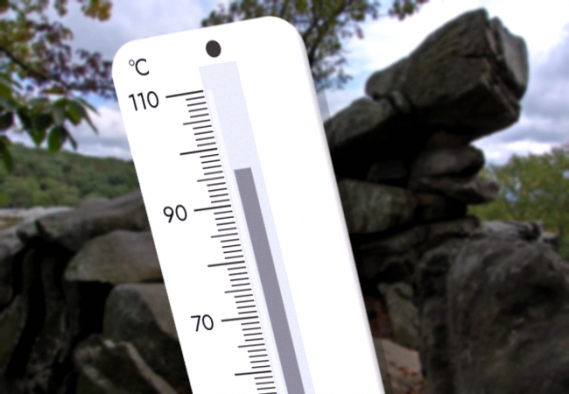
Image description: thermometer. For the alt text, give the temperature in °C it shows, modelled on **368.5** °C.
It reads **96** °C
